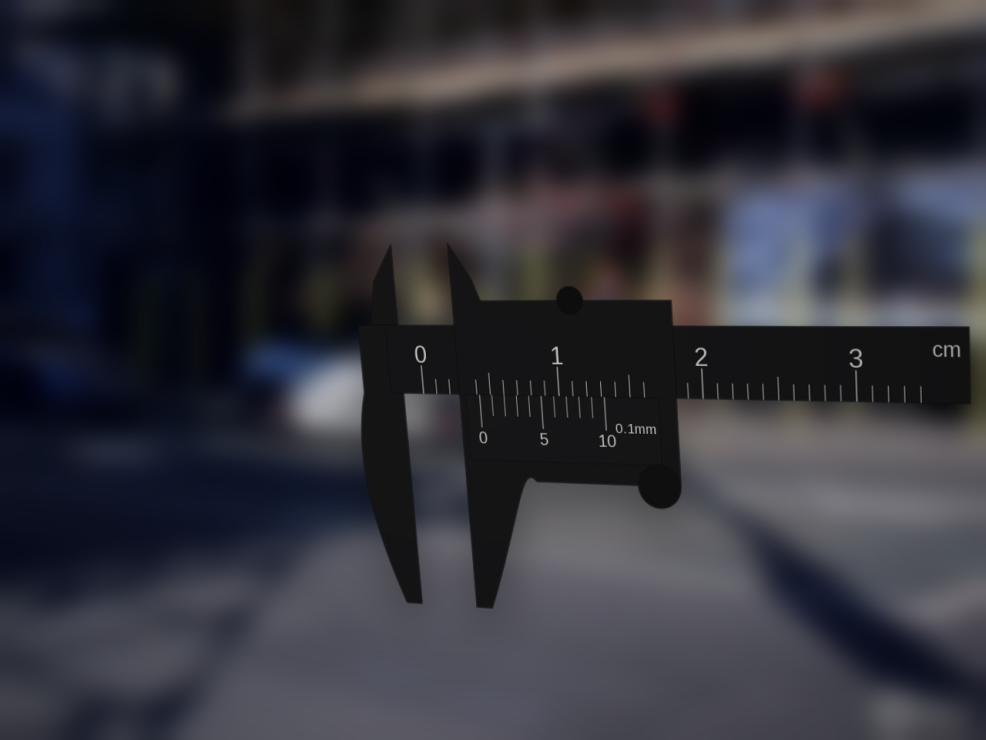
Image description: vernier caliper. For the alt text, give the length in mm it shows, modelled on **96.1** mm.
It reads **4.2** mm
